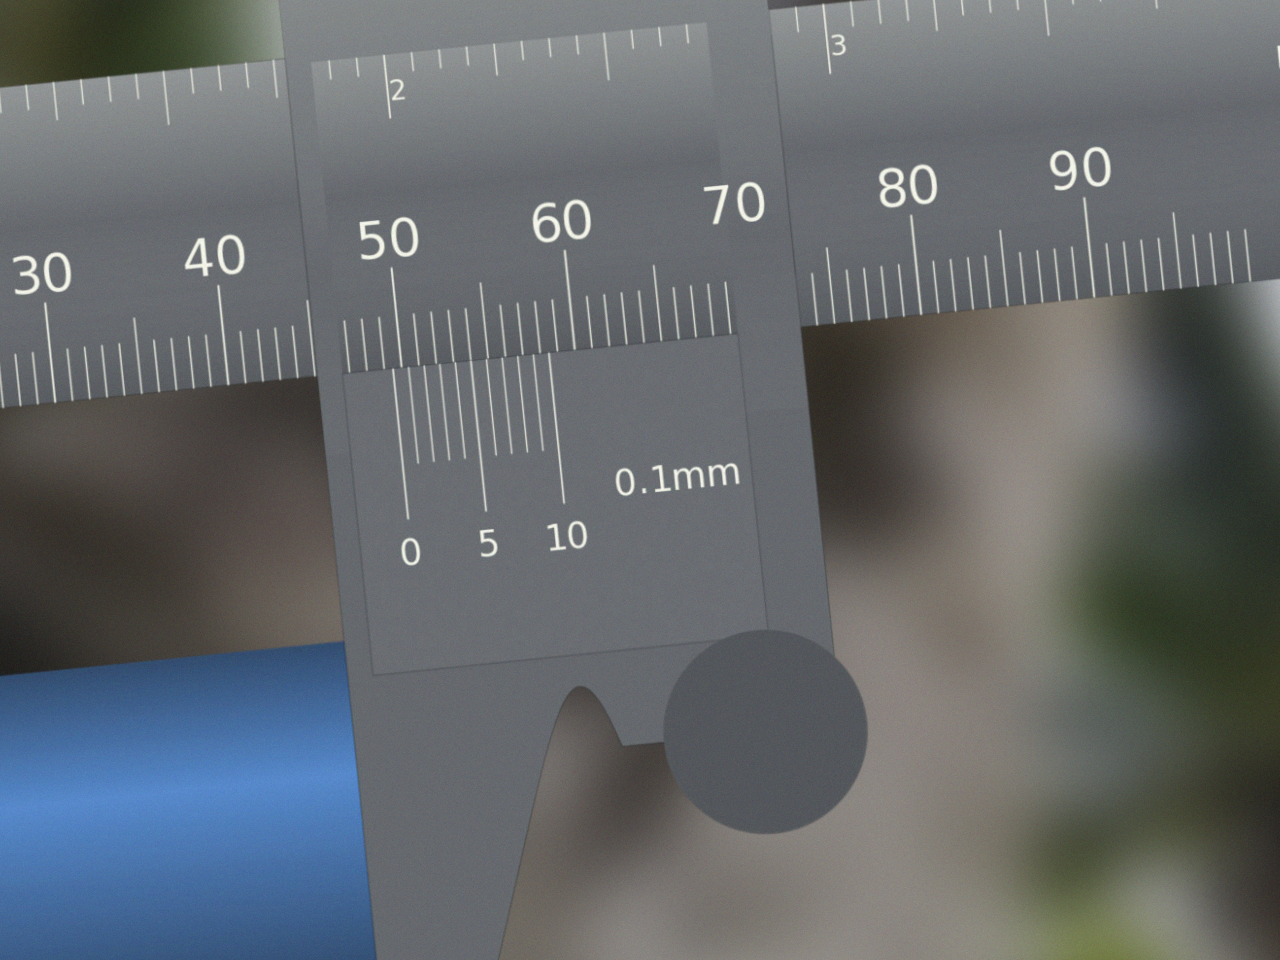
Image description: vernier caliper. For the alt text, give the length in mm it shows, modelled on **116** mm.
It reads **49.5** mm
